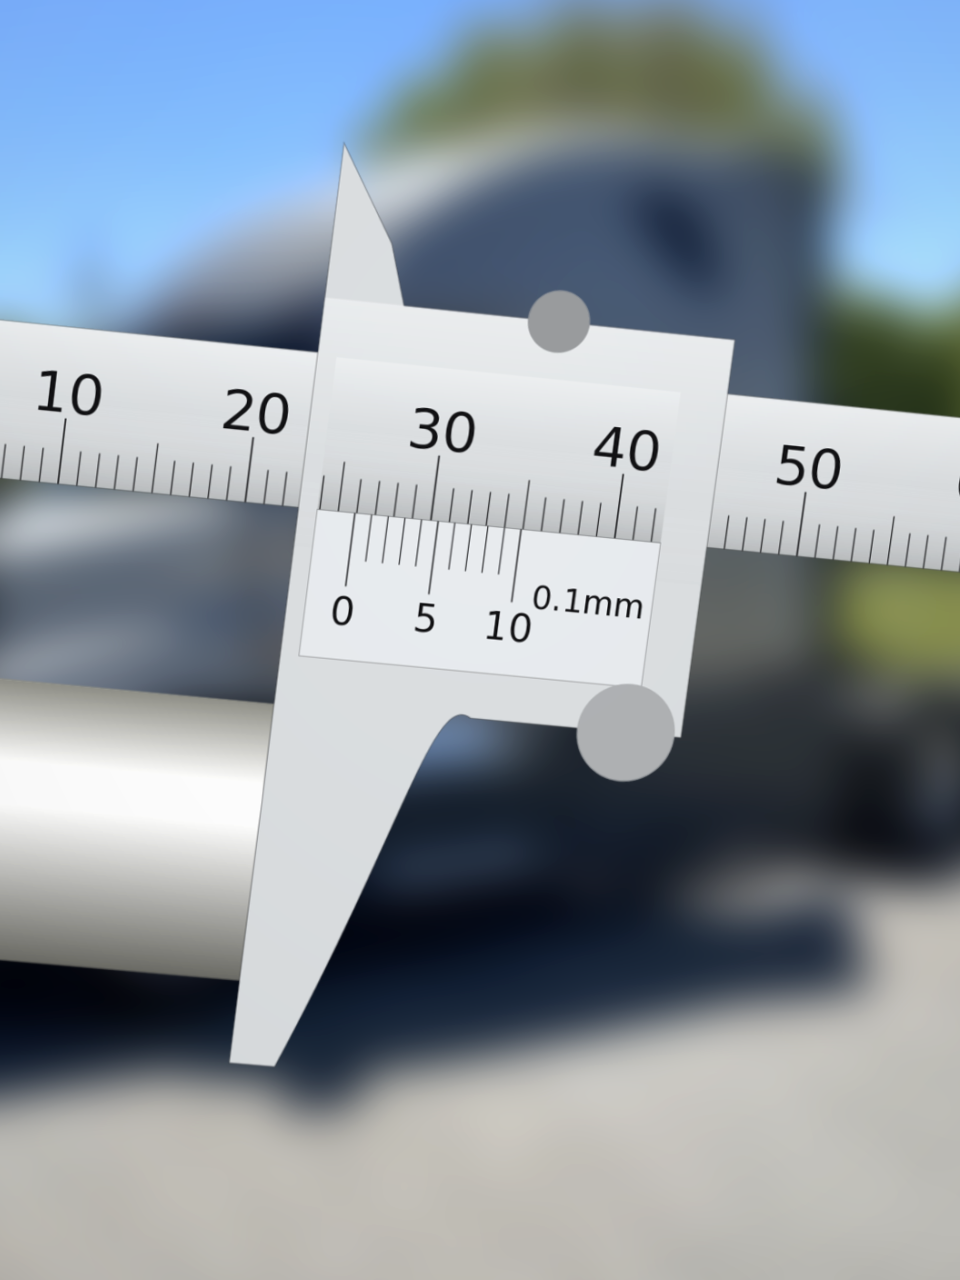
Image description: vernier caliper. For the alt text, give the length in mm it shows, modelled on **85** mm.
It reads **25.9** mm
